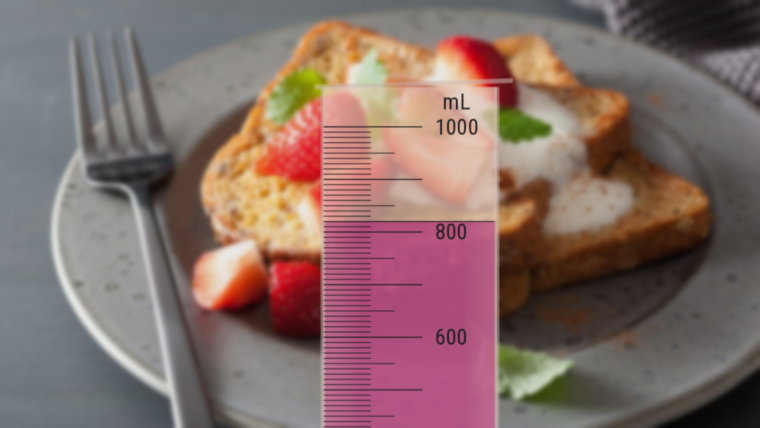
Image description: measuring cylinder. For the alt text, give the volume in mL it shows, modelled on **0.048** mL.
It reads **820** mL
